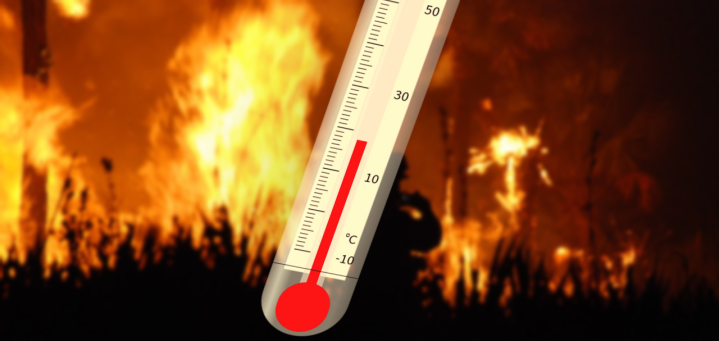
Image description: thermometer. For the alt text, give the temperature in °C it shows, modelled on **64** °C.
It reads **18** °C
